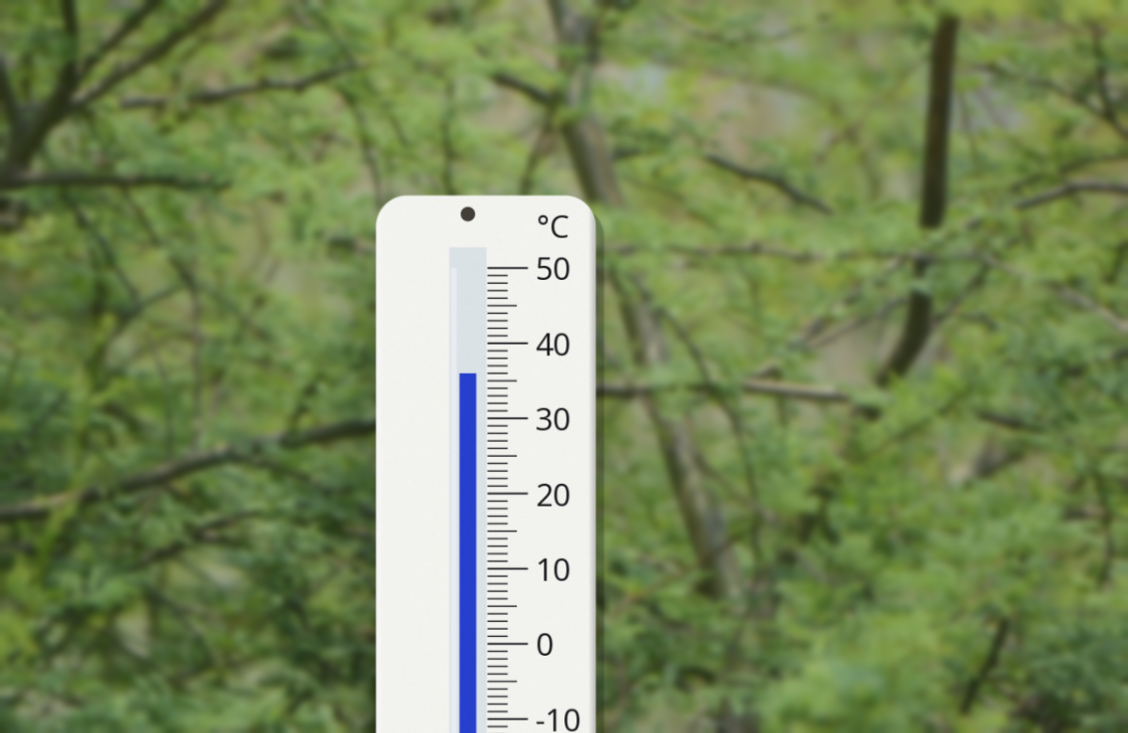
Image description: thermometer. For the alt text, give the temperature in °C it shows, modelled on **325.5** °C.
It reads **36** °C
